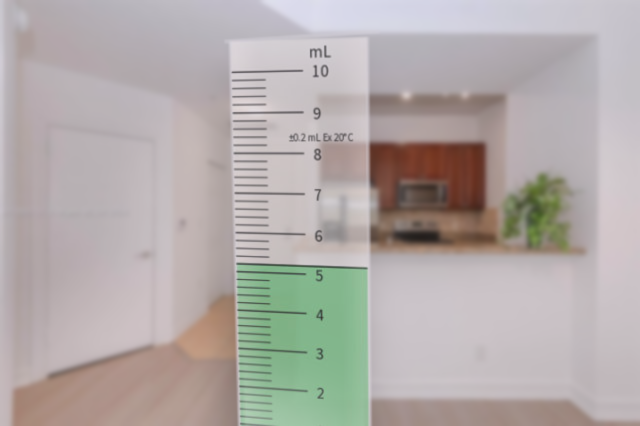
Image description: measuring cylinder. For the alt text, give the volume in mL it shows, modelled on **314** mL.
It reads **5.2** mL
